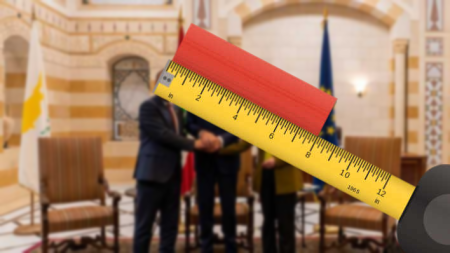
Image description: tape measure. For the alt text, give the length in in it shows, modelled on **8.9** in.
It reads **8** in
